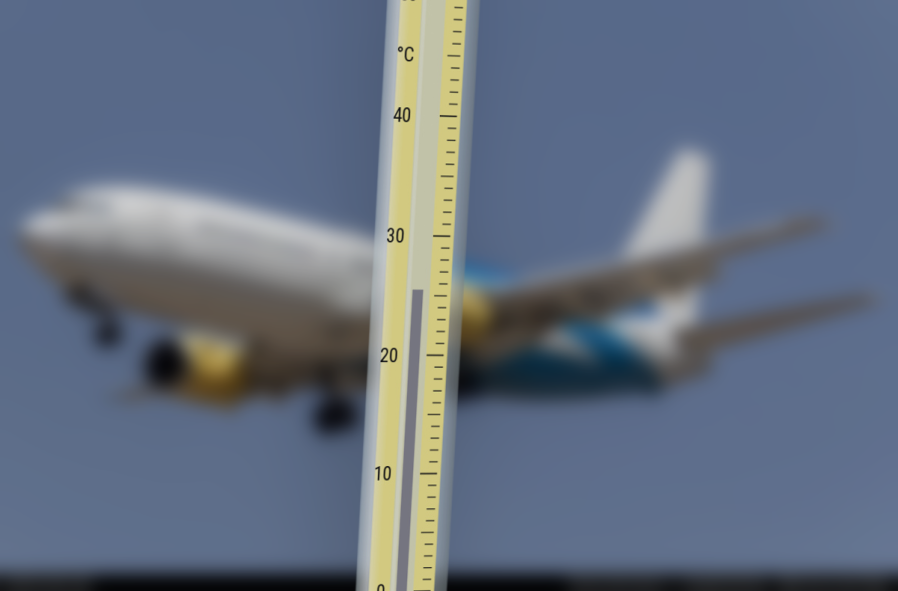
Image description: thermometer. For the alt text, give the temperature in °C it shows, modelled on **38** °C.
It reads **25.5** °C
